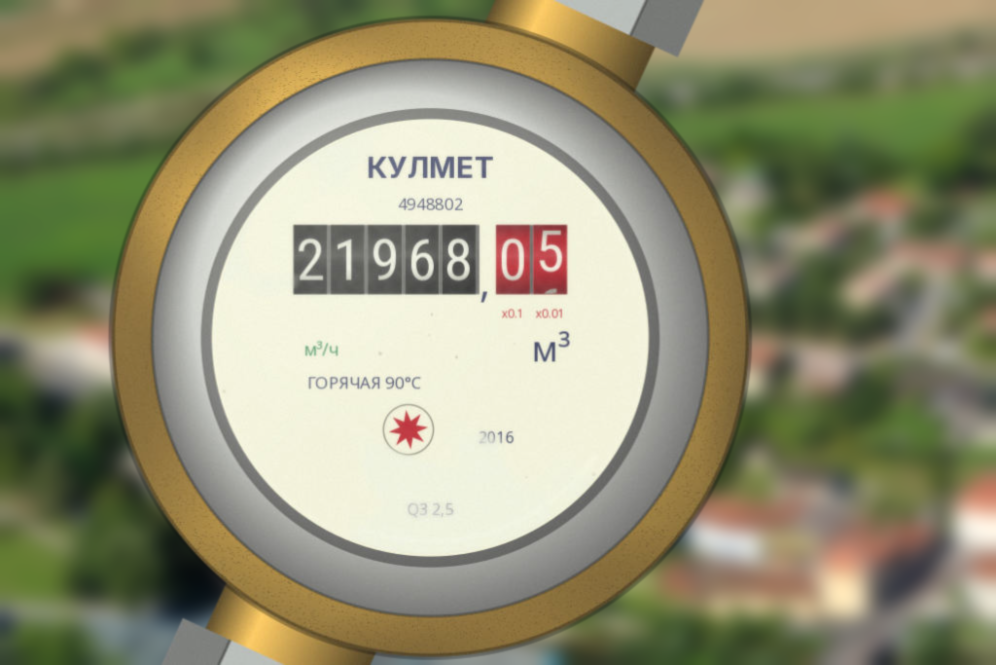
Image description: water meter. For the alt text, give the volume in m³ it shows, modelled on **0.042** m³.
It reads **21968.05** m³
